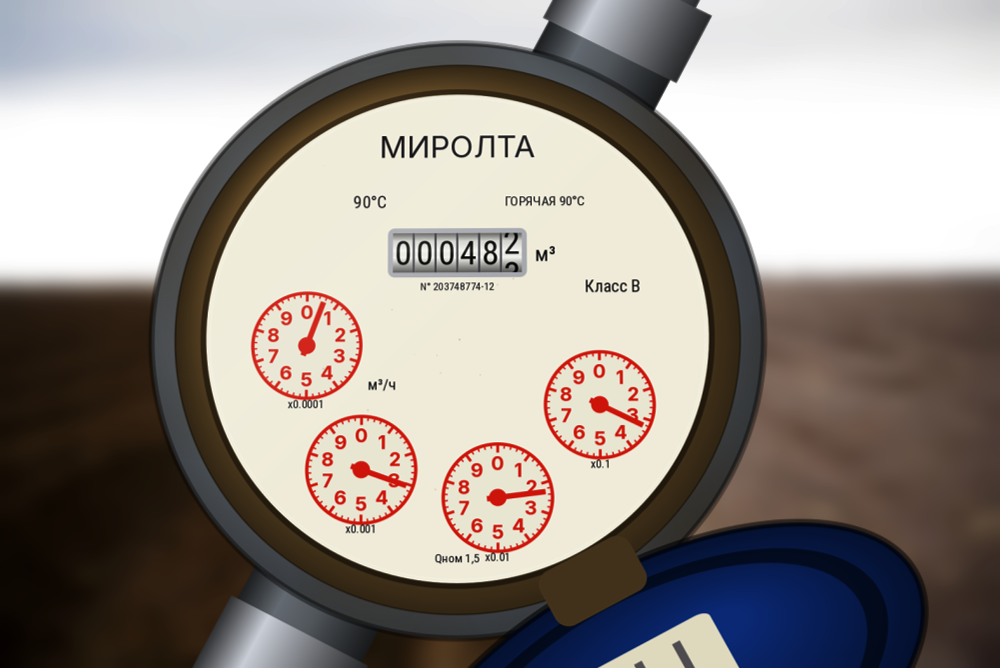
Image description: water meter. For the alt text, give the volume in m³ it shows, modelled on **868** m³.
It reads **482.3230** m³
